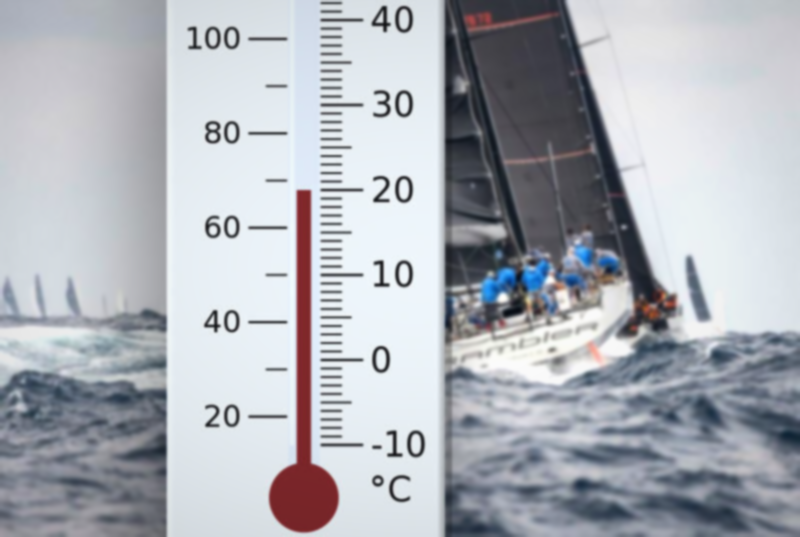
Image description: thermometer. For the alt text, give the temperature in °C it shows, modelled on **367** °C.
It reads **20** °C
